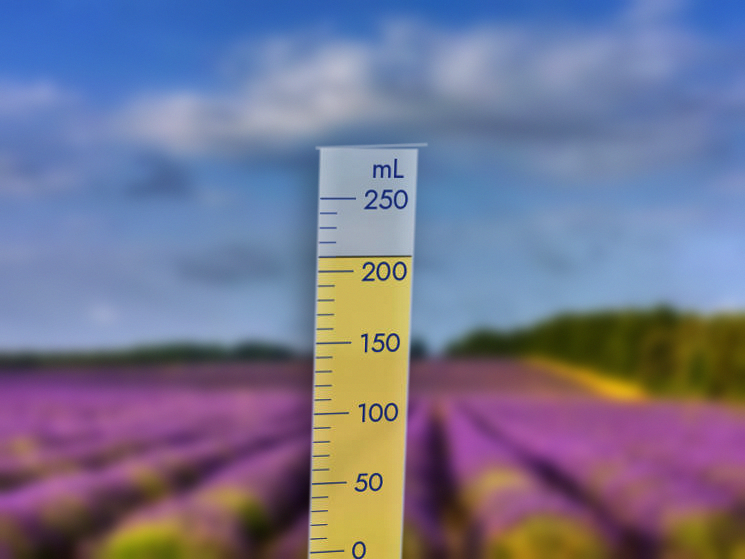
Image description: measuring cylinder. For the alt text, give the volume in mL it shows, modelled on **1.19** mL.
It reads **210** mL
